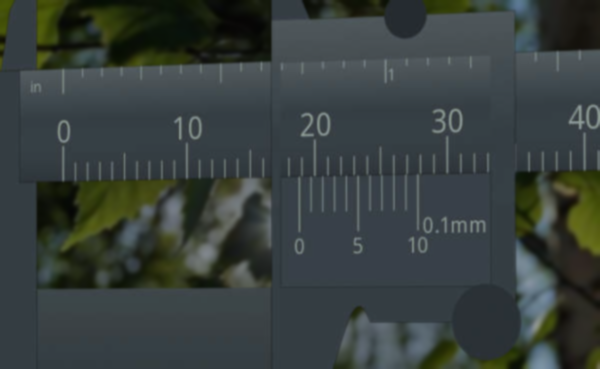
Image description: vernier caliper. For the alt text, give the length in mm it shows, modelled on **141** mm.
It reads **18.8** mm
